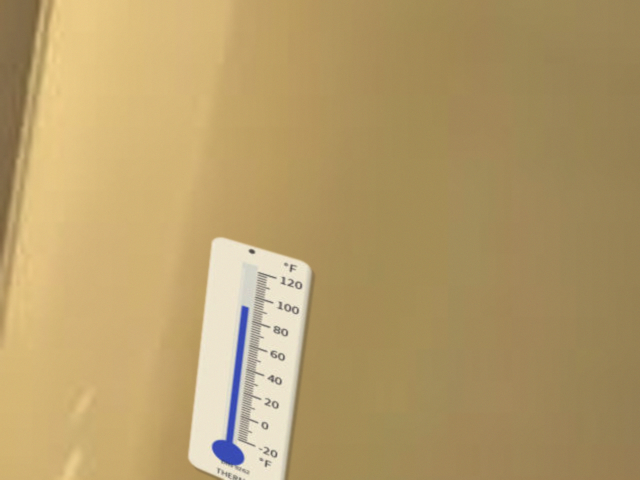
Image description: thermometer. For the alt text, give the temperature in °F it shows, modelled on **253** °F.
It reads **90** °F
